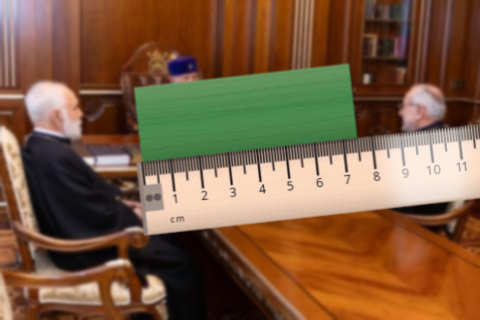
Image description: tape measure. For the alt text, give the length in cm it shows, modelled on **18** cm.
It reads **7.5** cm
